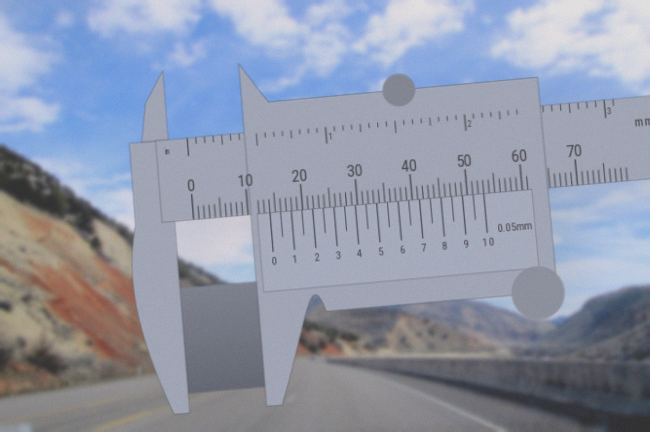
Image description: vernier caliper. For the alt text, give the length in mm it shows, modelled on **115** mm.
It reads **14.0** mm
